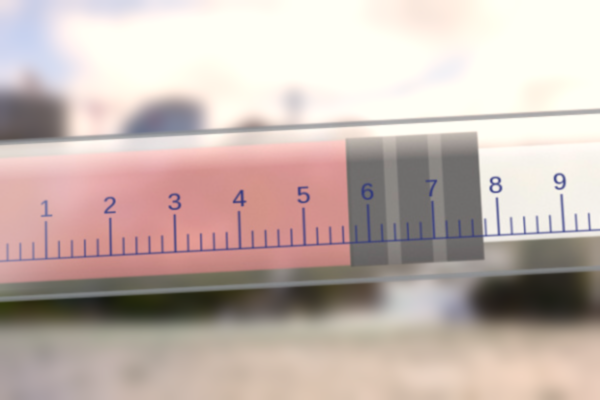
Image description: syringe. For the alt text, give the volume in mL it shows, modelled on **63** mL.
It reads **5.7** mL
